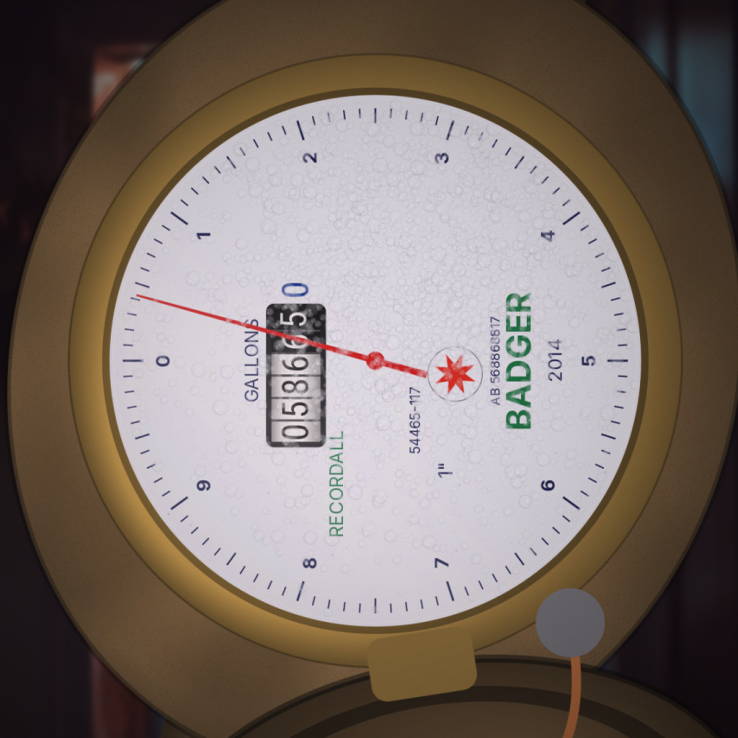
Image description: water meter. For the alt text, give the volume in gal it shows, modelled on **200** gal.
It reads **586650.4** gal
